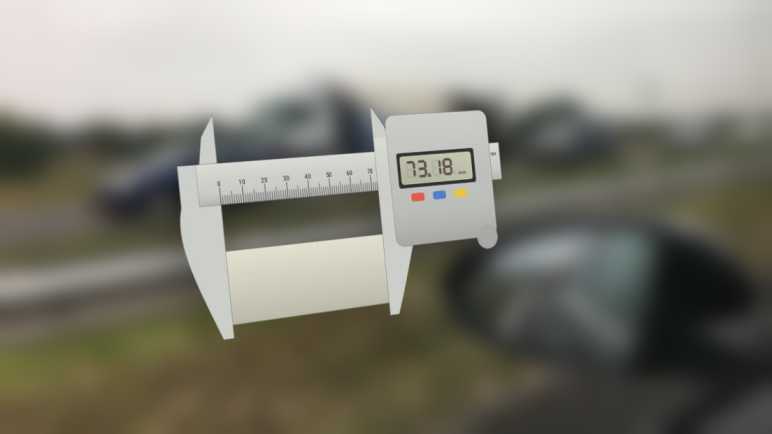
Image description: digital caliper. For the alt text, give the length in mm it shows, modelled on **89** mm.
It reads **73.18** mm
